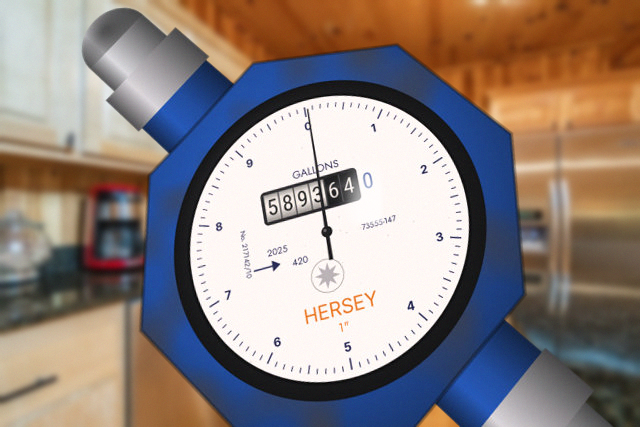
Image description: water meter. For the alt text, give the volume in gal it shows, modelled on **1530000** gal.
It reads **5893640.0** gal
